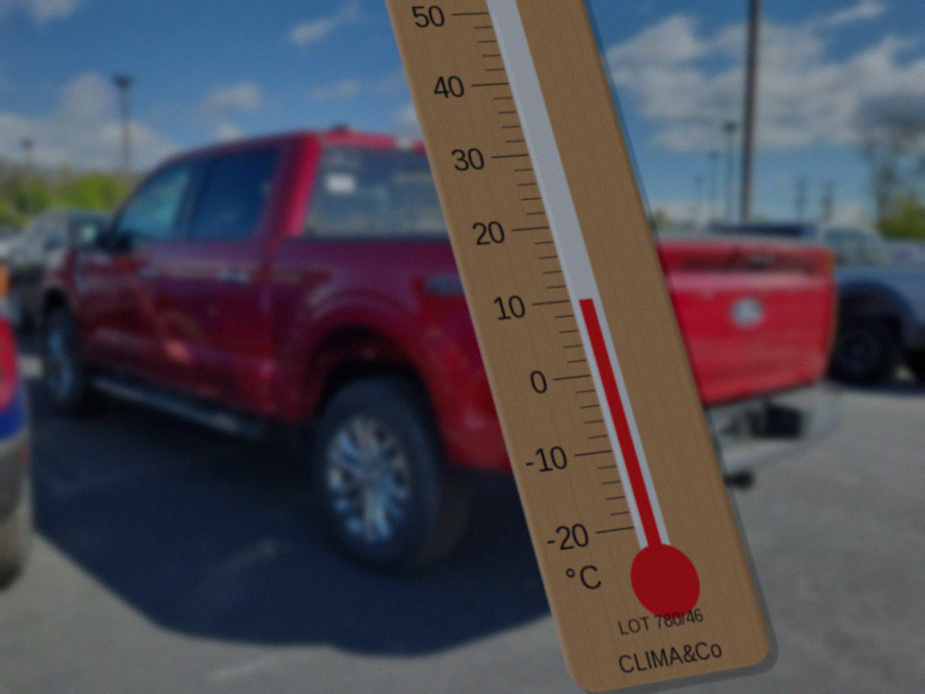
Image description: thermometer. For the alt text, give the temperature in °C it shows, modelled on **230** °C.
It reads **10** °C
